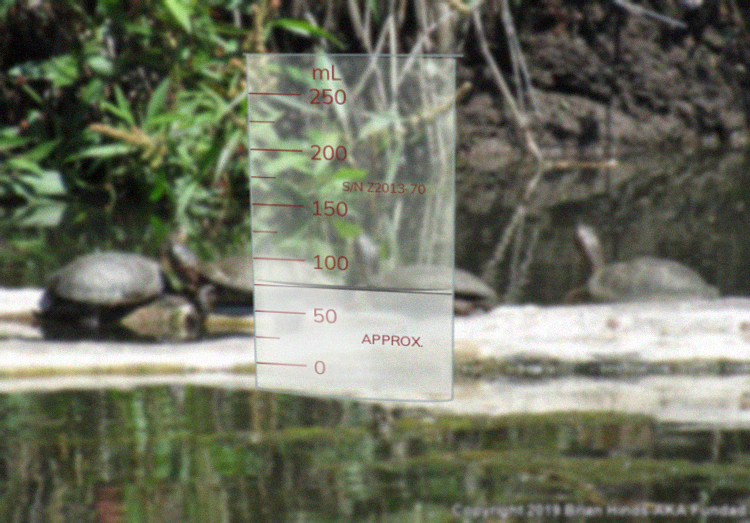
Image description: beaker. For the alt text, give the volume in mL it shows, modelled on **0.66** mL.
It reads **75** mL
